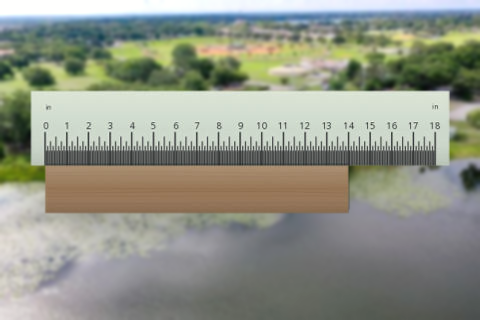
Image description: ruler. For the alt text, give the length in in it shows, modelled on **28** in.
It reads **14** in
